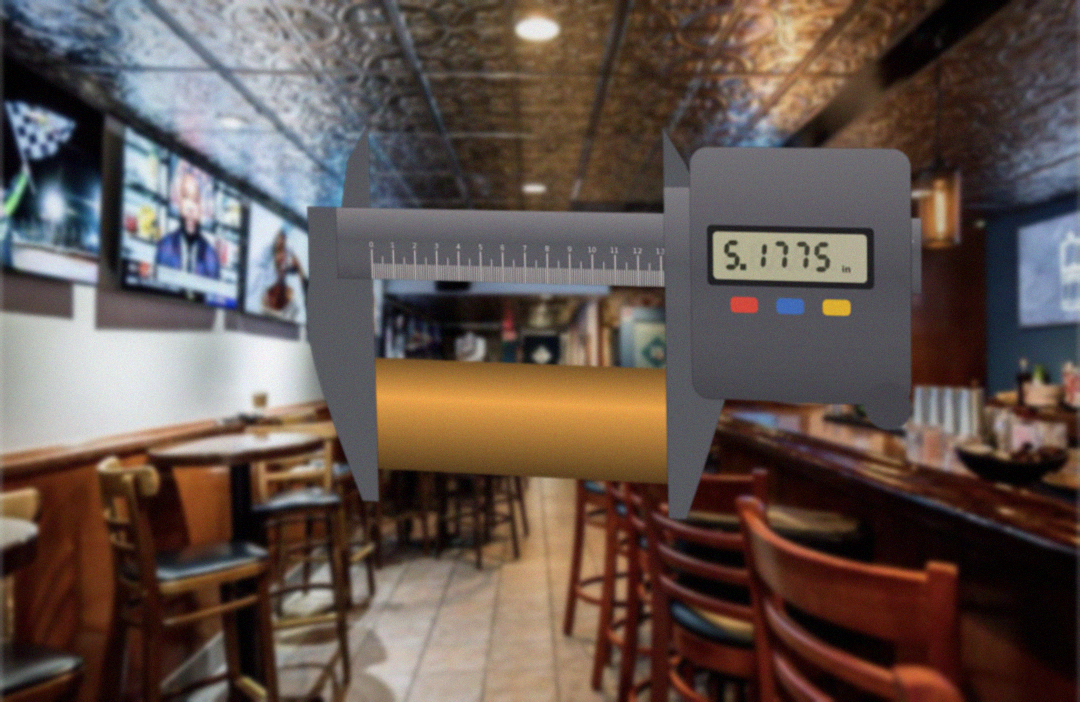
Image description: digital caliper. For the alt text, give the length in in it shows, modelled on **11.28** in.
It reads **5.1775** in
